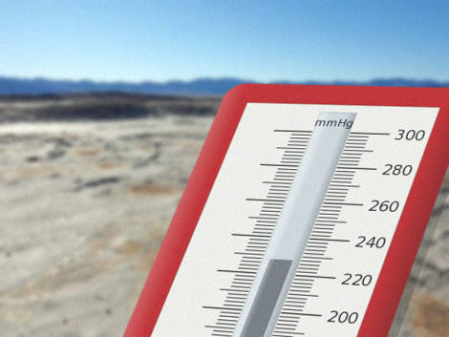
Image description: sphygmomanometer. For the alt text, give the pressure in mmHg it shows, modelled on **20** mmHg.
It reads **228** mmHg
